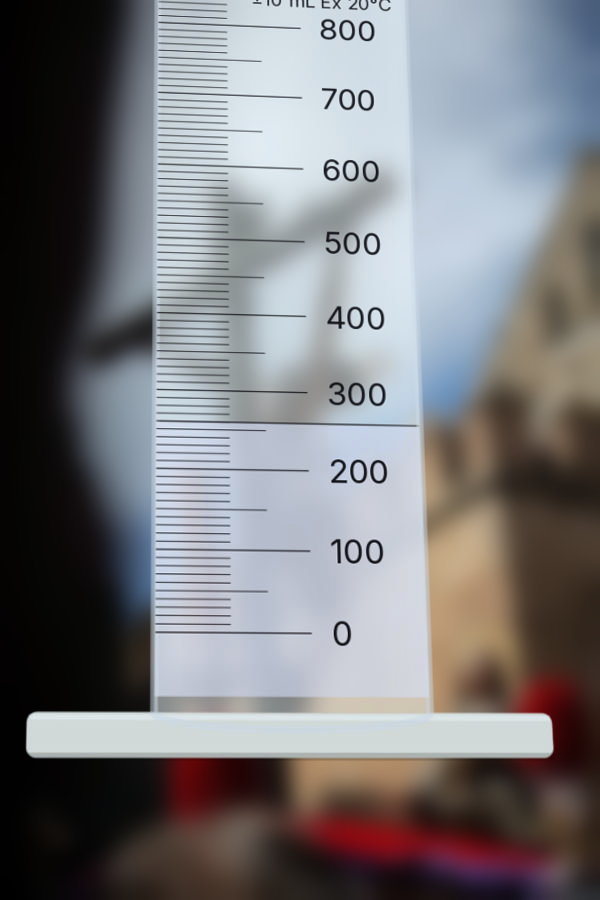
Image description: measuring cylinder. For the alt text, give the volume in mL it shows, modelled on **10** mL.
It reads **260** mL
